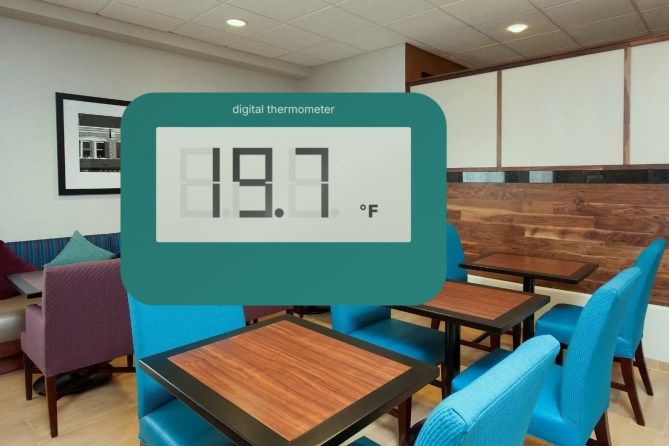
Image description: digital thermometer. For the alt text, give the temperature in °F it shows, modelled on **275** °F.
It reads **19.7** °F
